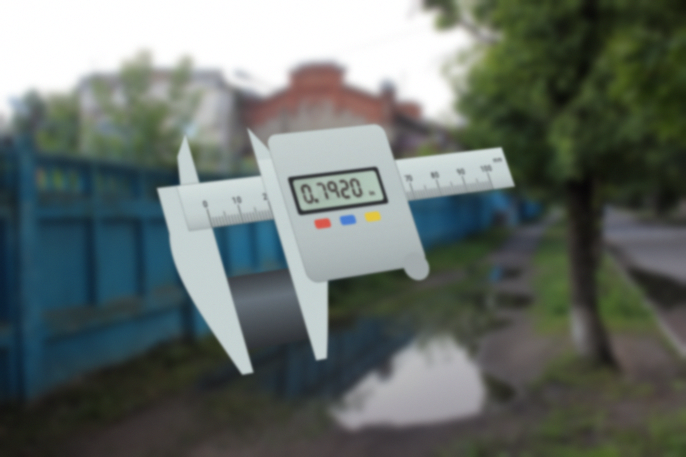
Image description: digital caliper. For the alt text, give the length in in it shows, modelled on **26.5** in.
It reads **0.7920** in
